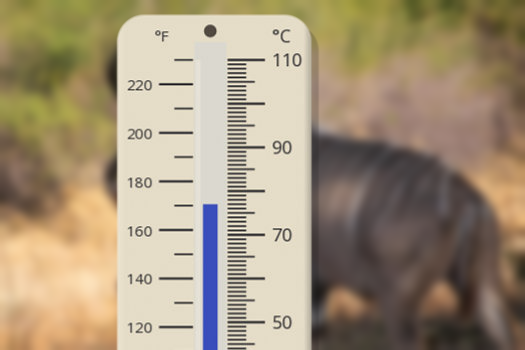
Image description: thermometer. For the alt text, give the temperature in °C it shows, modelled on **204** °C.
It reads **77** °C
